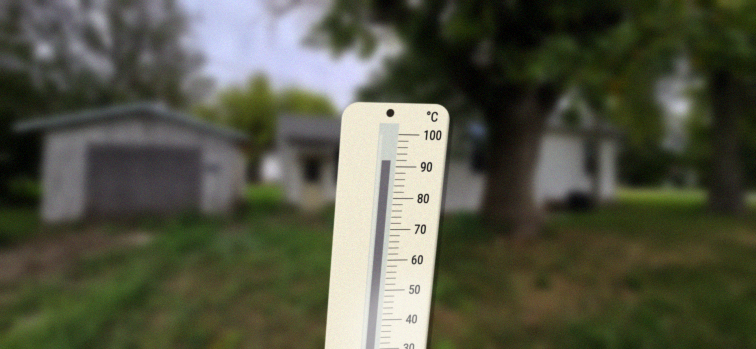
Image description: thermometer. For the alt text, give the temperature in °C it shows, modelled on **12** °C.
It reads **92** °C
